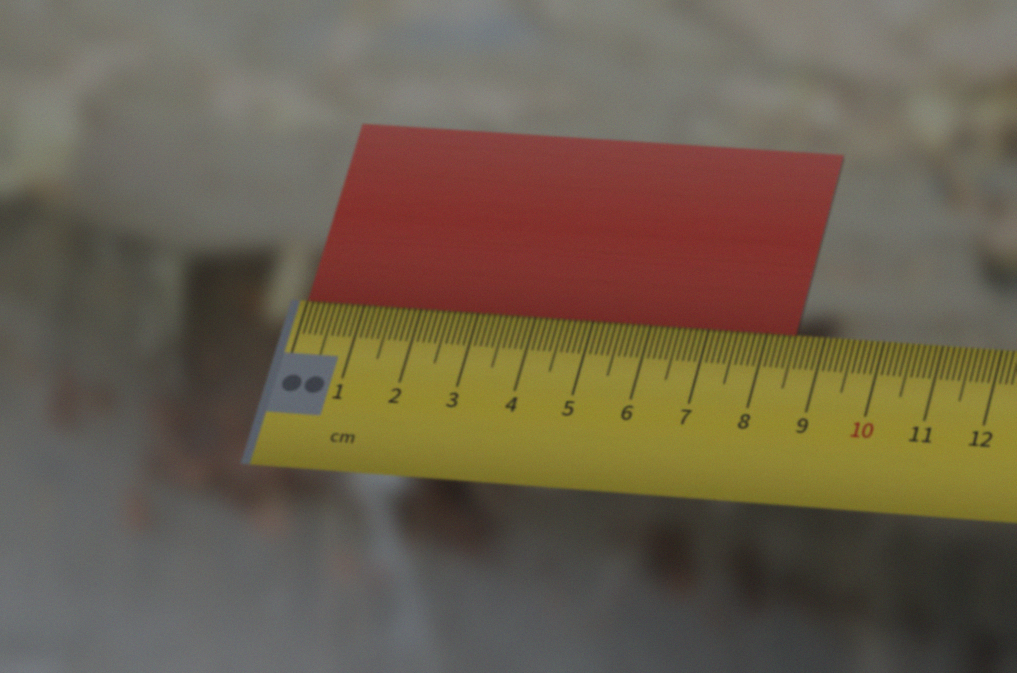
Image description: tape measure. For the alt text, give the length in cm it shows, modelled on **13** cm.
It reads **8.5** cm
